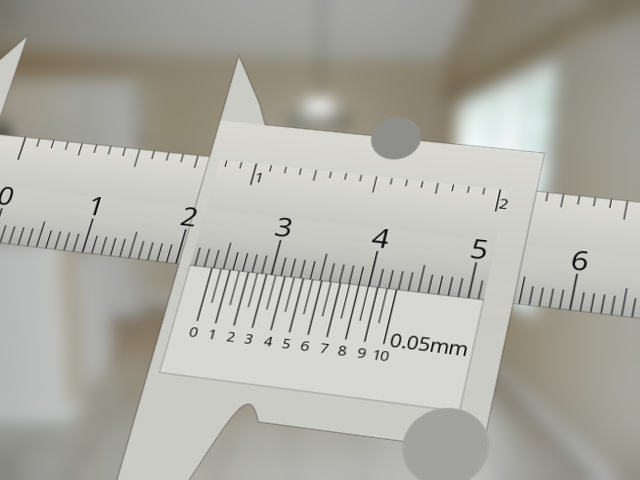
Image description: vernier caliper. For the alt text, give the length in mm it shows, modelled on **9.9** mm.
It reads **23.8** mm
